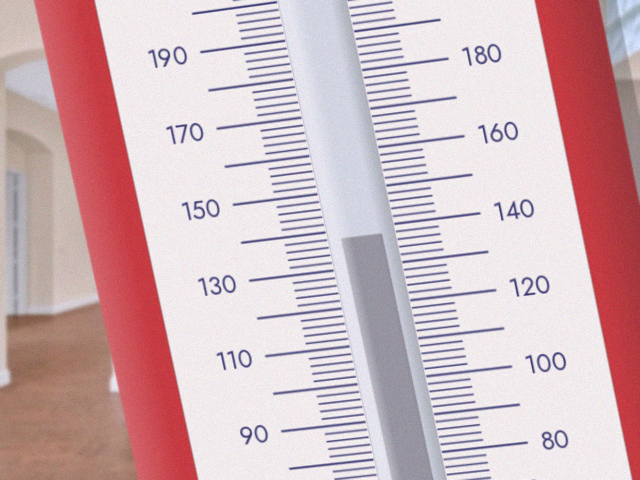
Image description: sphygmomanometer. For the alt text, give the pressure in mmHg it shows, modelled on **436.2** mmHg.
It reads **138** mmHg
